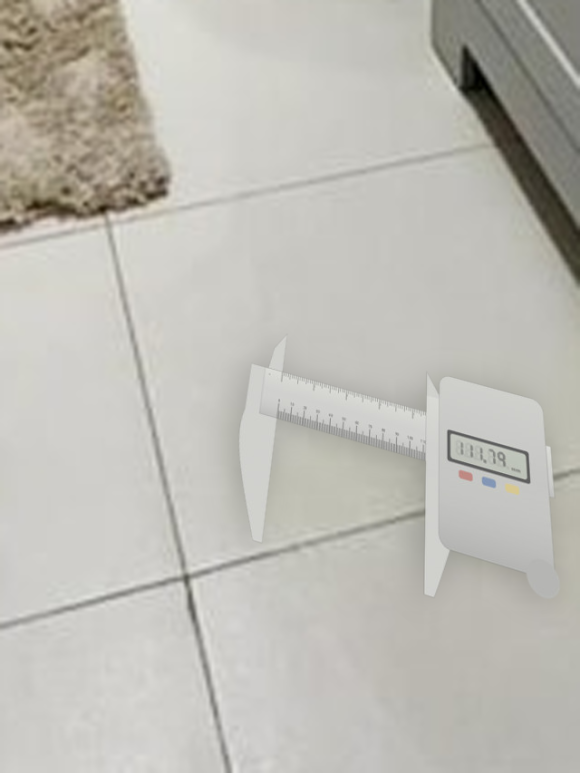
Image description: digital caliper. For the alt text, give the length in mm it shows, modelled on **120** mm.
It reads **111.79** mm
